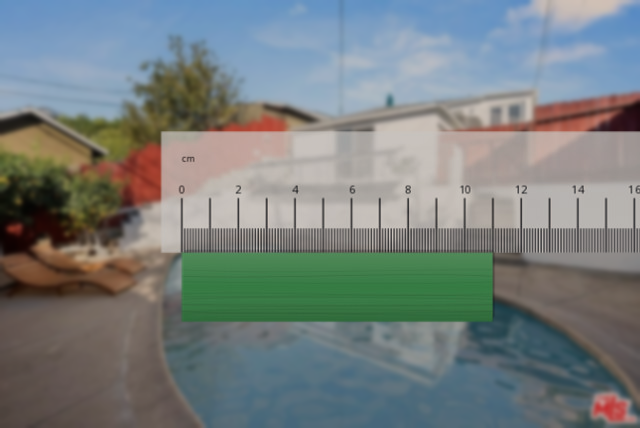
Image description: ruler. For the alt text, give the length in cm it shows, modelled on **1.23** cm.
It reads **11** cm
